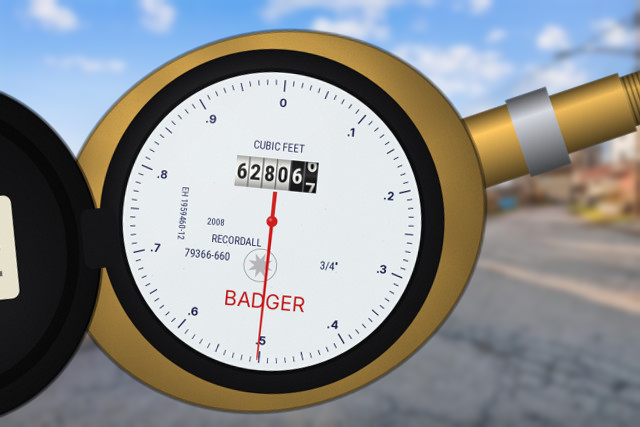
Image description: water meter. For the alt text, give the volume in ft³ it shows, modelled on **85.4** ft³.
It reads **628066.50** ft³
